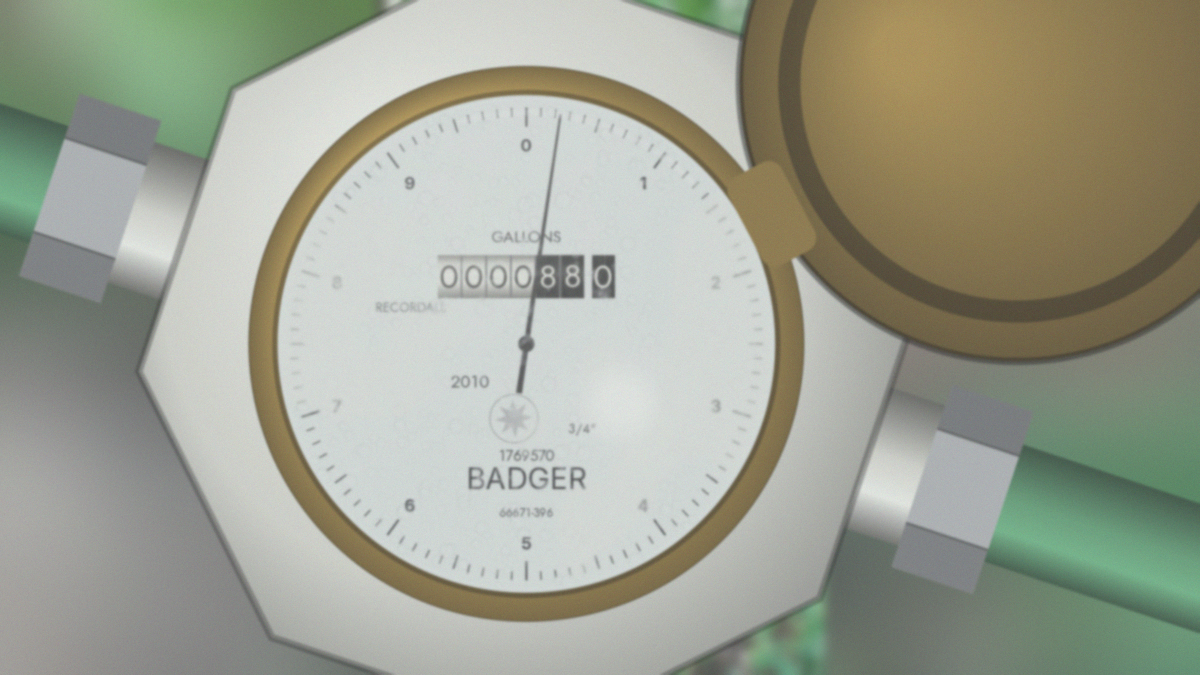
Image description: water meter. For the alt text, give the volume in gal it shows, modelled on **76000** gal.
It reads **880.2** gal
